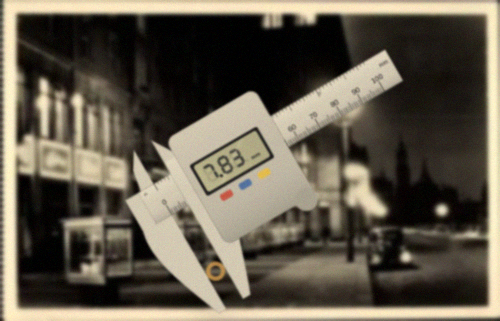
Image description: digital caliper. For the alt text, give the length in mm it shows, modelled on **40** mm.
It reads **7.83** mm
